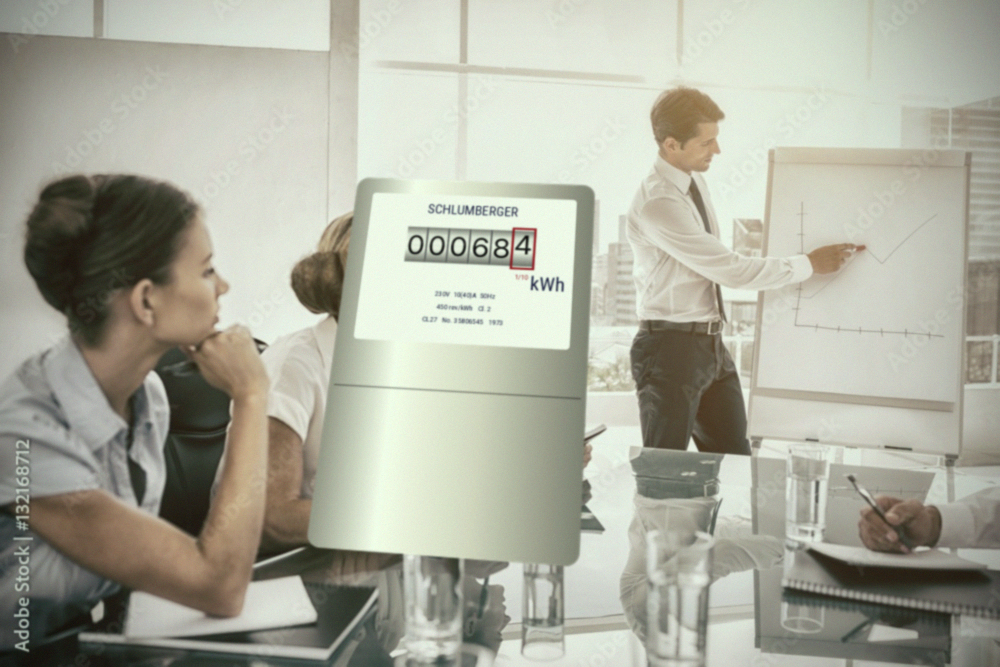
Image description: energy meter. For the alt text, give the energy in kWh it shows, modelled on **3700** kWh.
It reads **68.4** kWh
